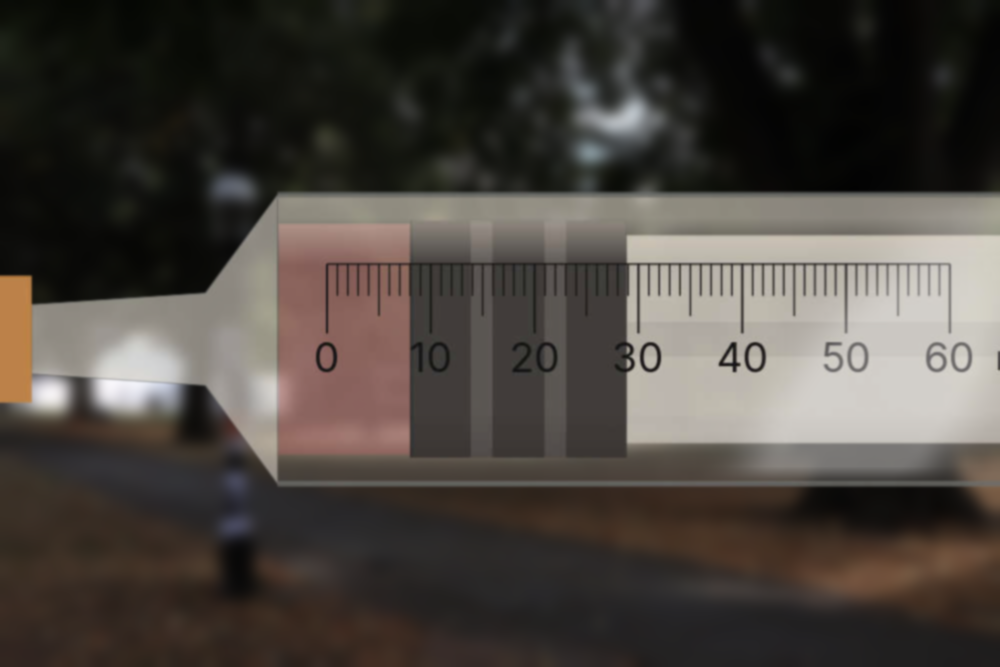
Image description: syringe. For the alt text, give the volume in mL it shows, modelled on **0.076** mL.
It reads **8** mL
